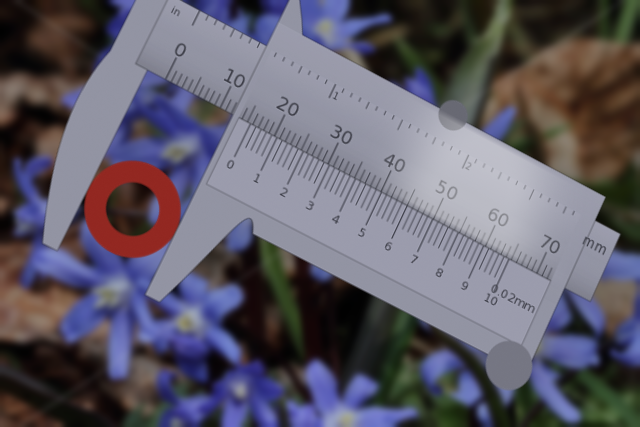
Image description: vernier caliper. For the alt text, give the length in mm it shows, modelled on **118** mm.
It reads **15.6** mm
